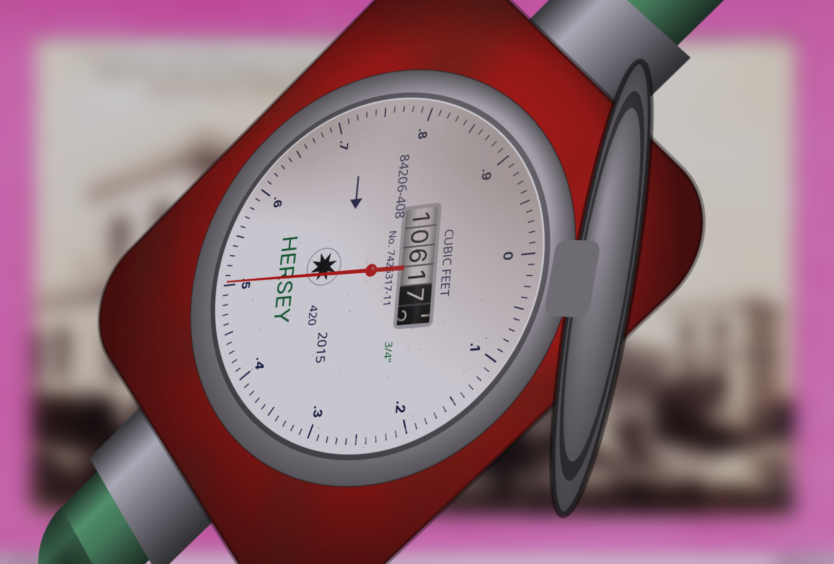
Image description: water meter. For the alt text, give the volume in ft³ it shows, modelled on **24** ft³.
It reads **106171.50** ft³
